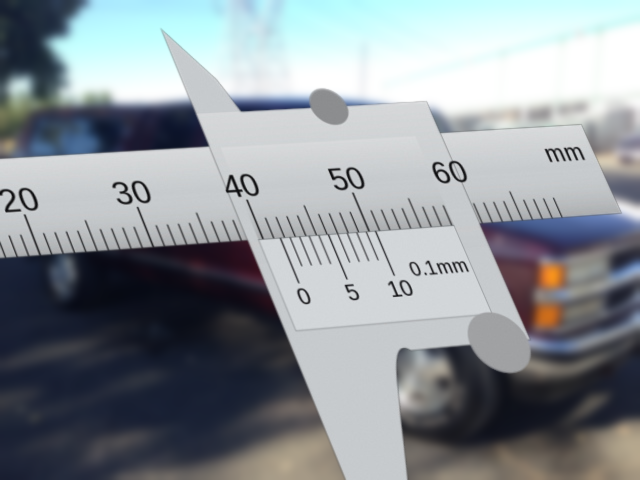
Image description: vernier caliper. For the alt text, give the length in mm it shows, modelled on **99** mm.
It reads **41.6** mm
